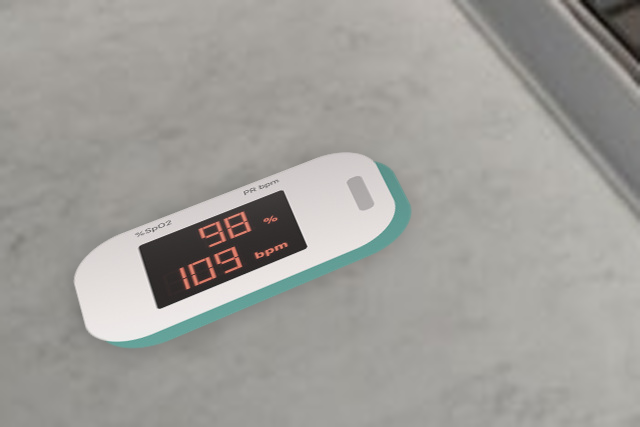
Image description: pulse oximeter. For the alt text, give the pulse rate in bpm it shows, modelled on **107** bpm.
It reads **109** bpm
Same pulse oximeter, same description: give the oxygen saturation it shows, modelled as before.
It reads **98** %
